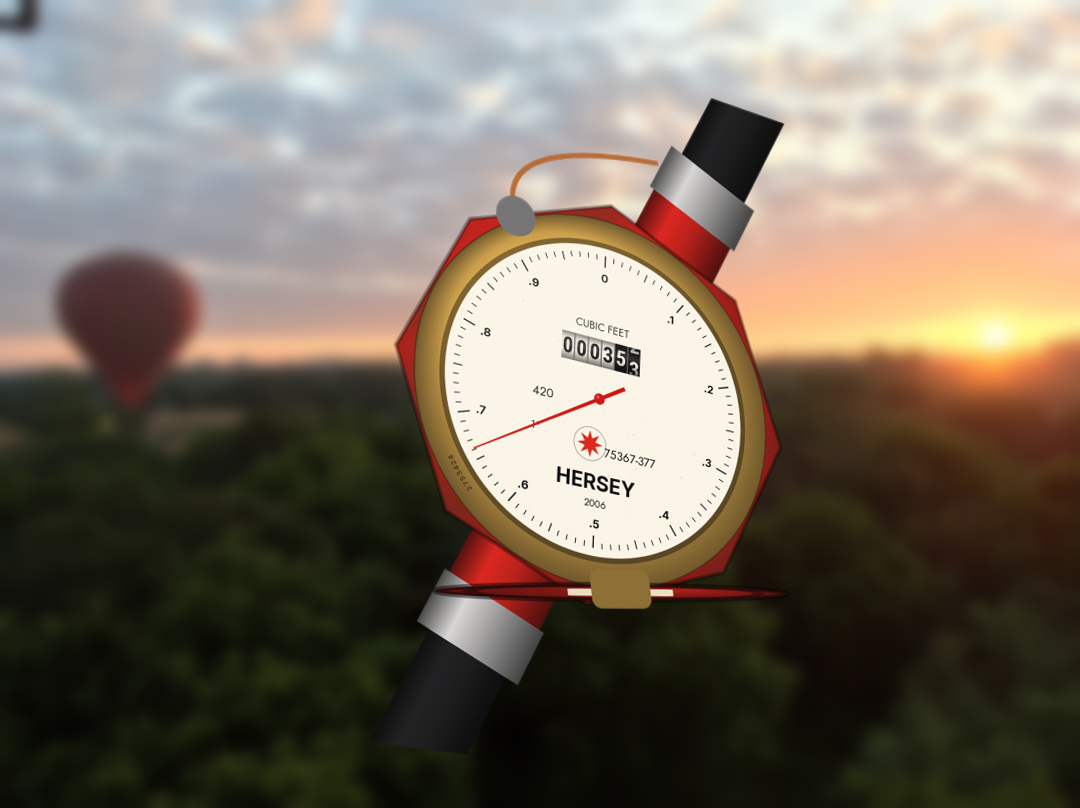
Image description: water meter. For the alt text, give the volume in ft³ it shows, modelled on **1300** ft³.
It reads **352.66** ft³
